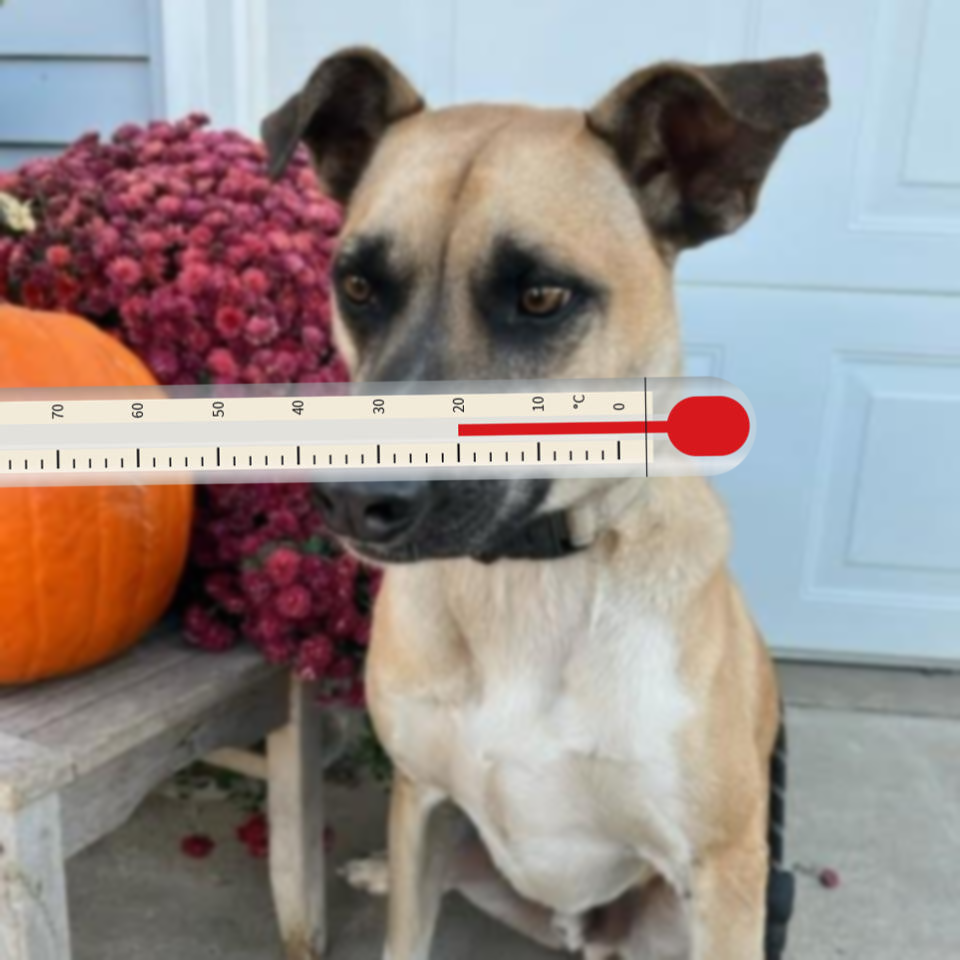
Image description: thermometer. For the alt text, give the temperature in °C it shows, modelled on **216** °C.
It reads **20** °C
